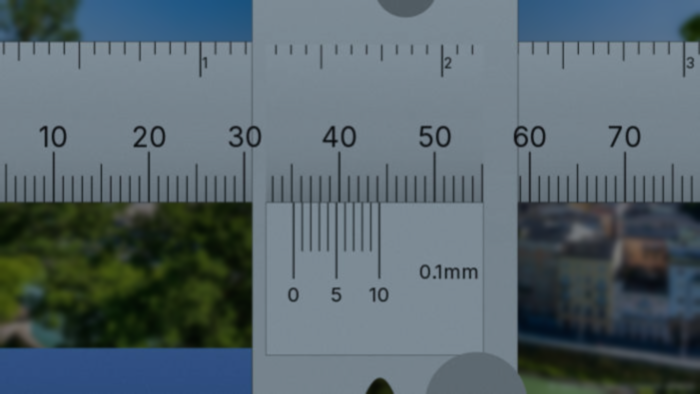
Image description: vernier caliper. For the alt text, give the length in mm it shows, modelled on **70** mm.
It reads **35.2** mm
